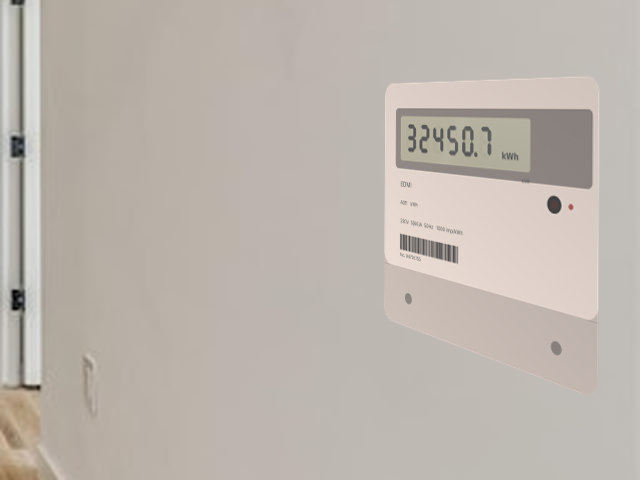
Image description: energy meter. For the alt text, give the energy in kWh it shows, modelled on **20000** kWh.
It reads **32450.7** kWh
